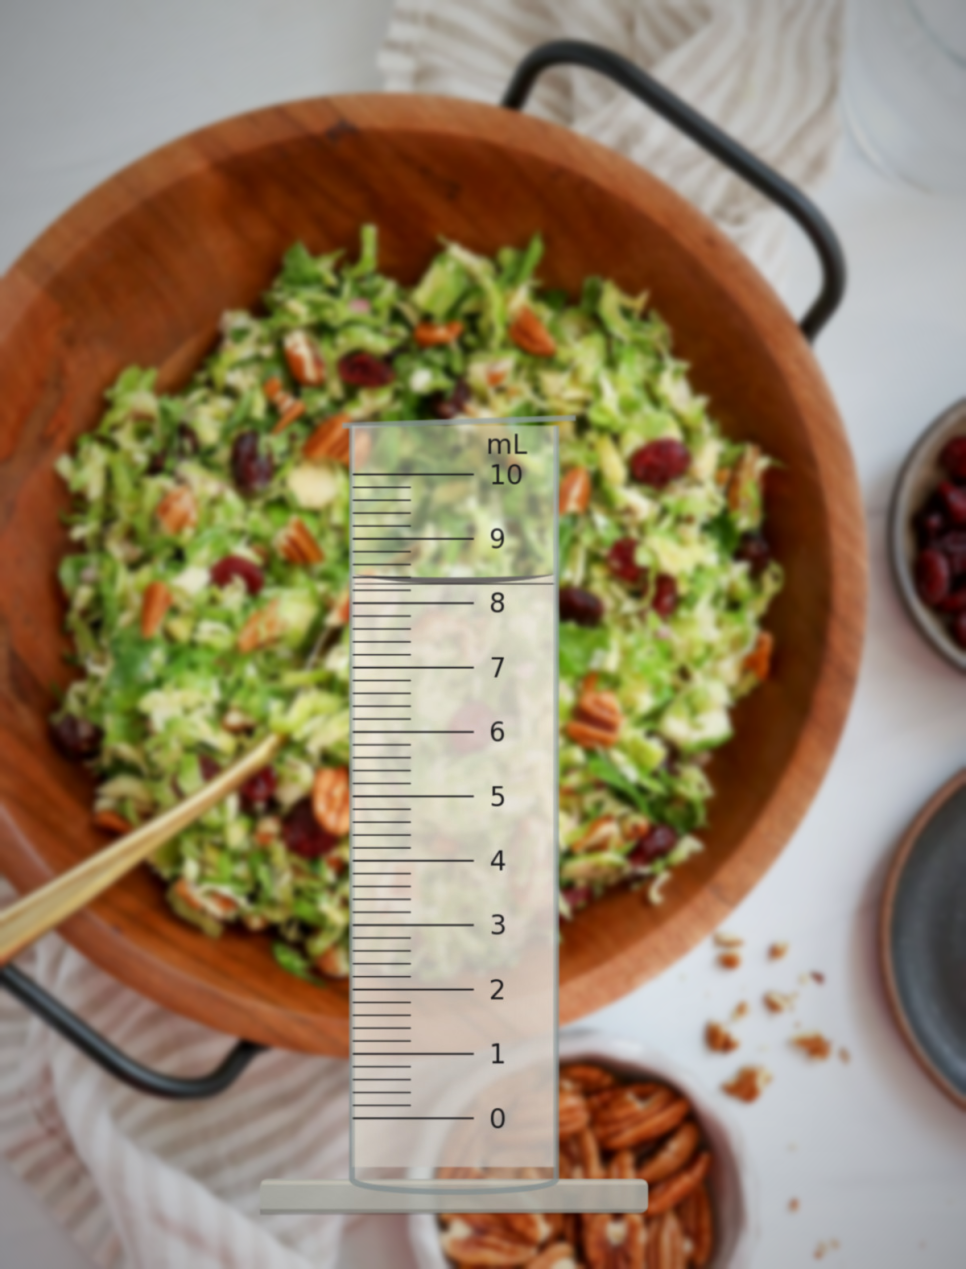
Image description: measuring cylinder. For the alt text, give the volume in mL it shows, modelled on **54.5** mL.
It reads **8.3** mL
